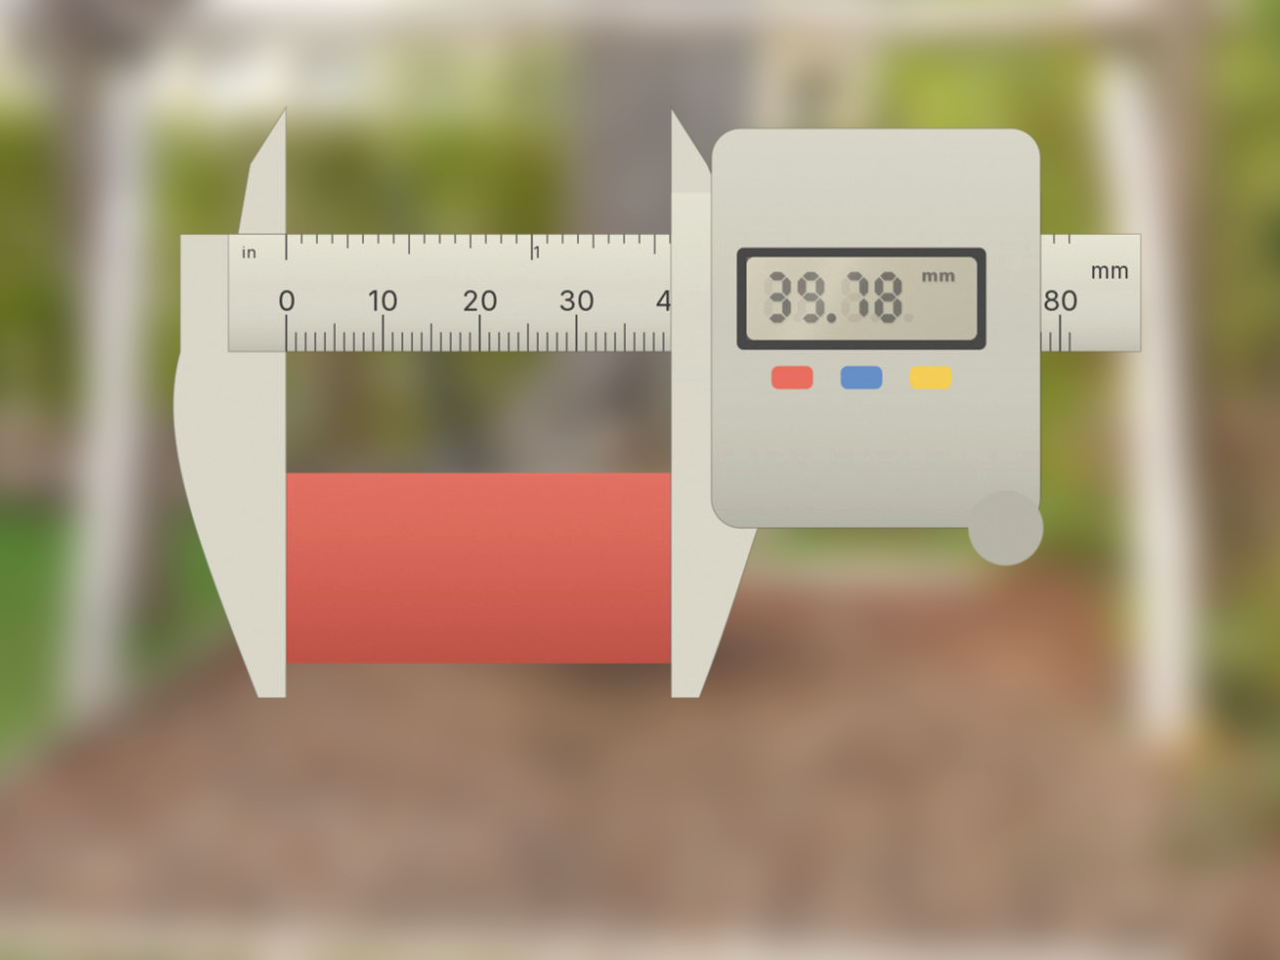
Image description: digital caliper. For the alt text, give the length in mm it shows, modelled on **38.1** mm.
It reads **39.78** mm
